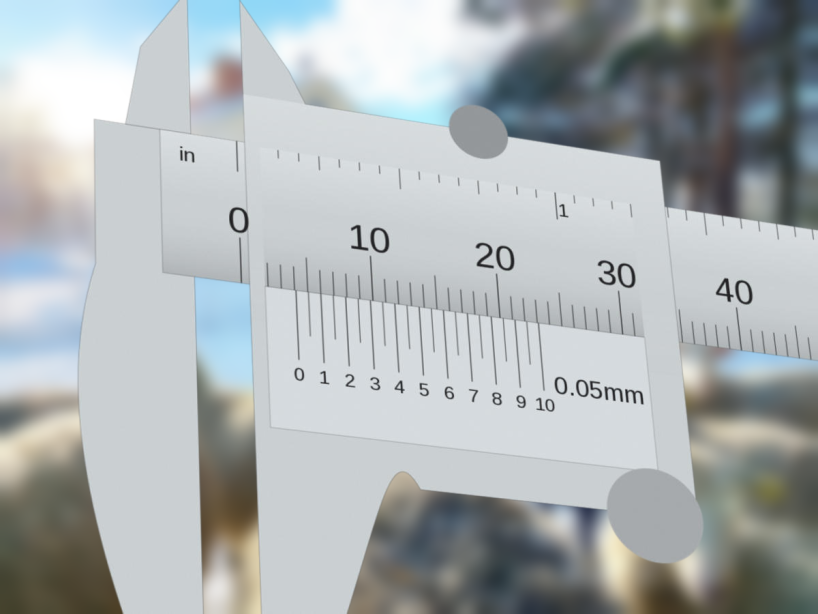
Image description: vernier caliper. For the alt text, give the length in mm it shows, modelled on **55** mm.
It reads **4.1** mm
